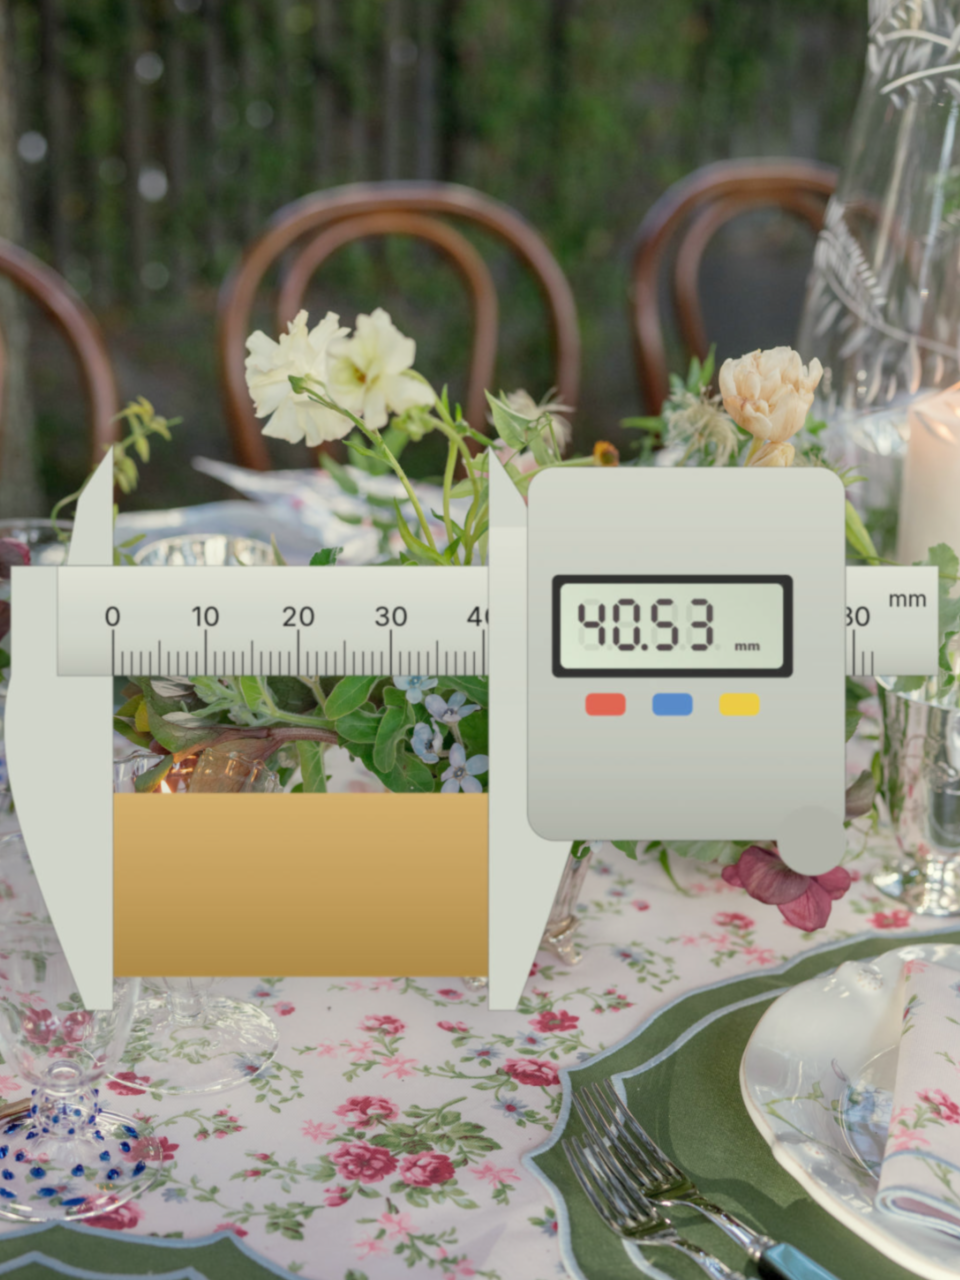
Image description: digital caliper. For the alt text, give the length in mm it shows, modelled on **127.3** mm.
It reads **40.53** mm
